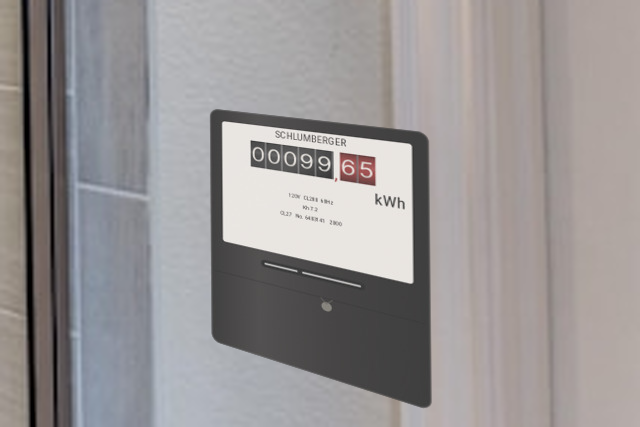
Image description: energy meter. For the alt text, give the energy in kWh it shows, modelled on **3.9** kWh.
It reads **99.65** kWh
